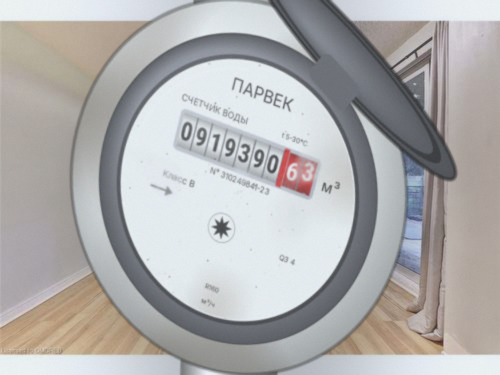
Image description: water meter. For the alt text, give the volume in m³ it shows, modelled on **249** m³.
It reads **919390.63** m³
